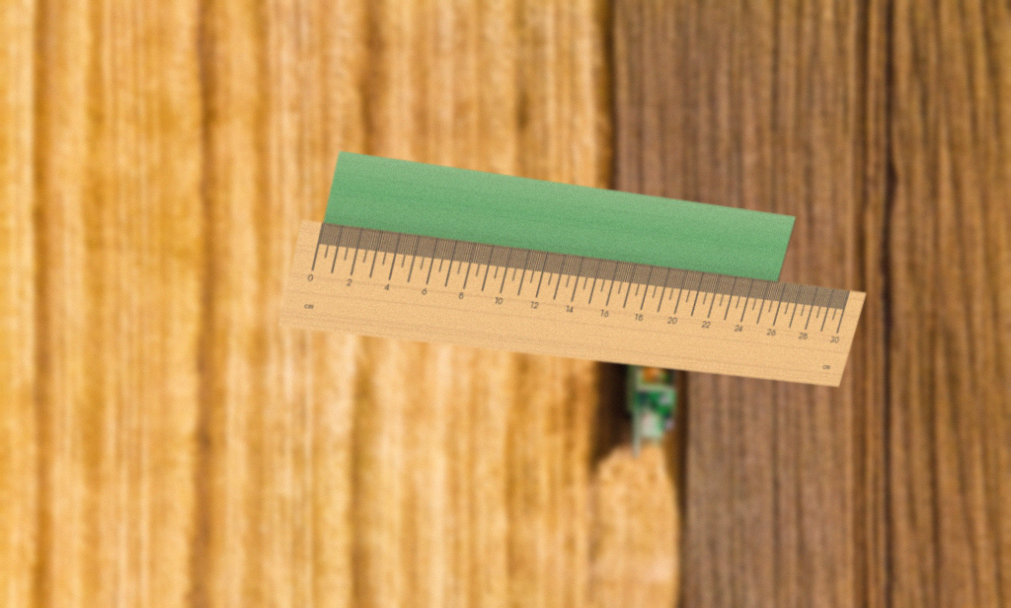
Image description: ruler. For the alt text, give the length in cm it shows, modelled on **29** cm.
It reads **25.5** cm
